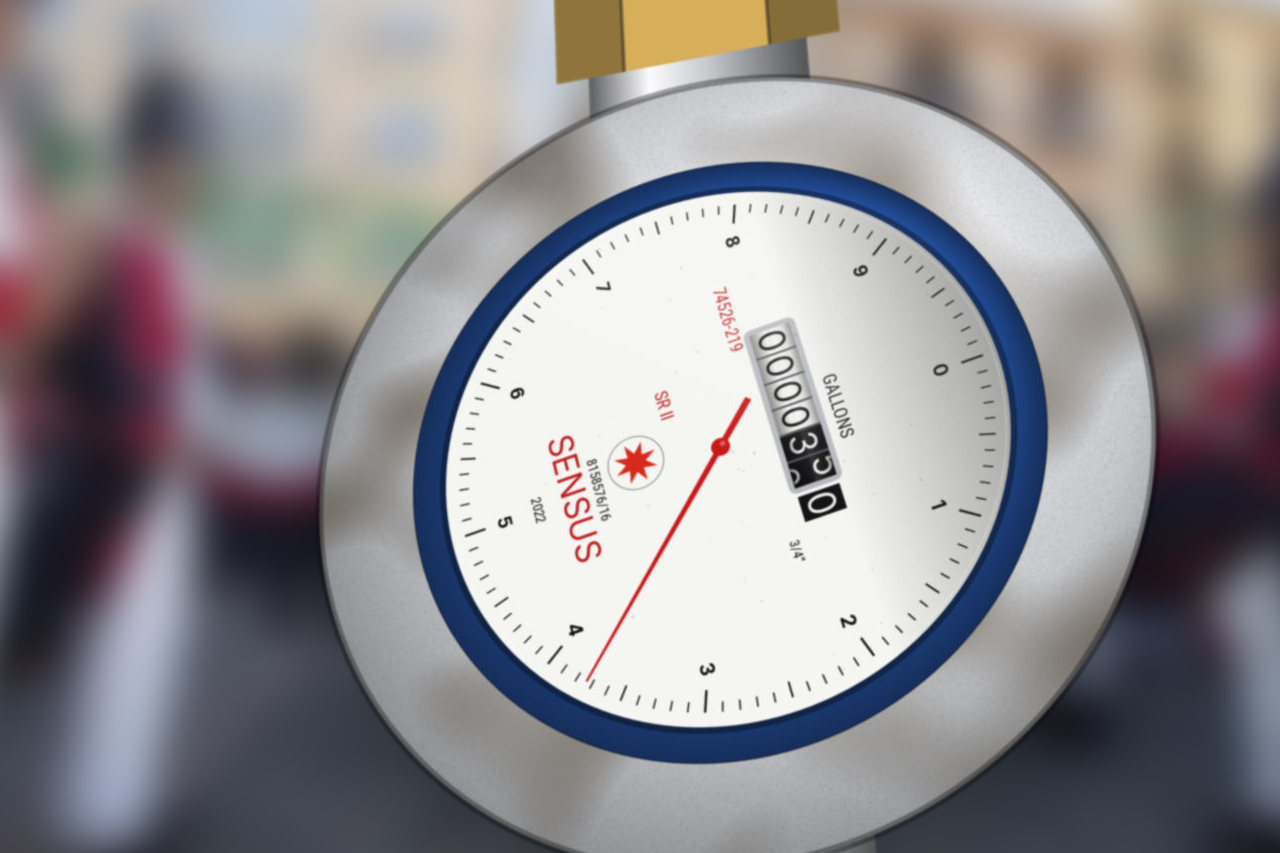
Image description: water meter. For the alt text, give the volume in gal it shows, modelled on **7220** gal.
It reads **353.7** gal
